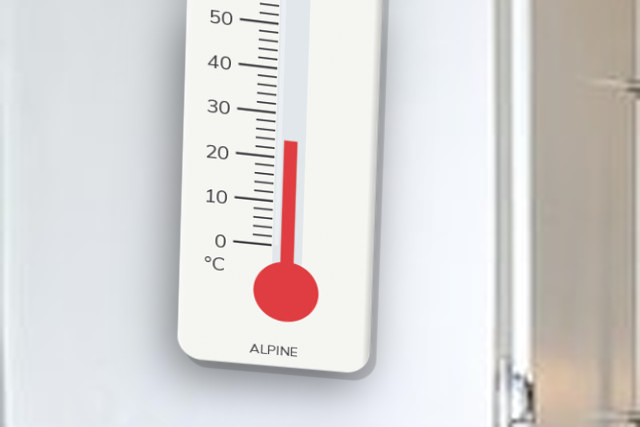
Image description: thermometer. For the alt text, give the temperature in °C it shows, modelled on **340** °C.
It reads **24** °C
